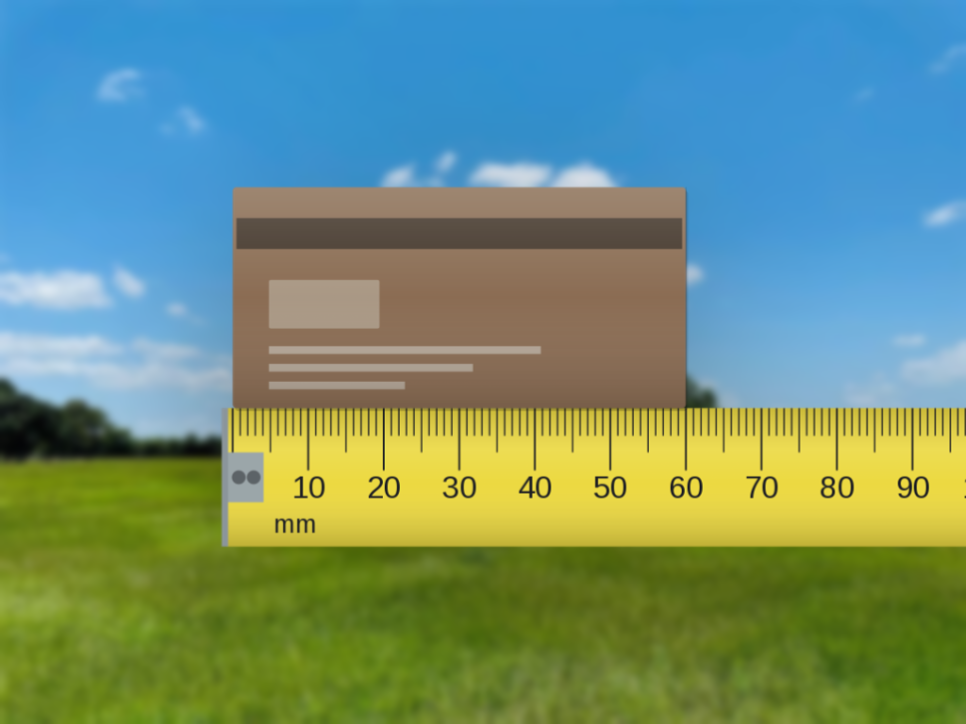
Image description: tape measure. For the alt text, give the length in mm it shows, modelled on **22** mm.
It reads **60** mm
